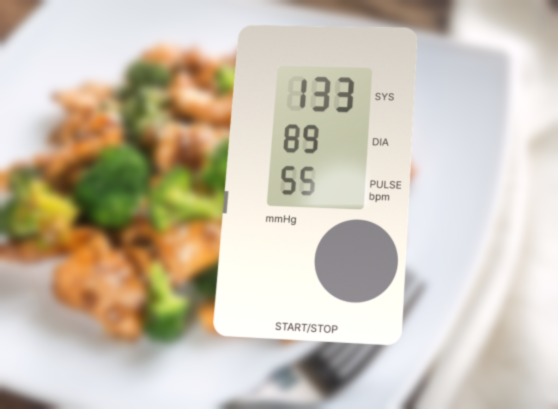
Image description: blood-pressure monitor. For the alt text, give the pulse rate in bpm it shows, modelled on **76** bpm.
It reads **55** bpm
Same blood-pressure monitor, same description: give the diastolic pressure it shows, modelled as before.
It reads **89** mmHg
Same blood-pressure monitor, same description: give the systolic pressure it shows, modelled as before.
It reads **133** mmHg
